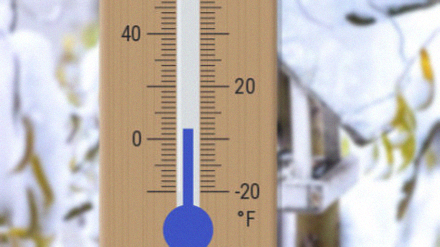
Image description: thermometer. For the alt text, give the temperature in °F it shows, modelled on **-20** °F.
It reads **4** °F
